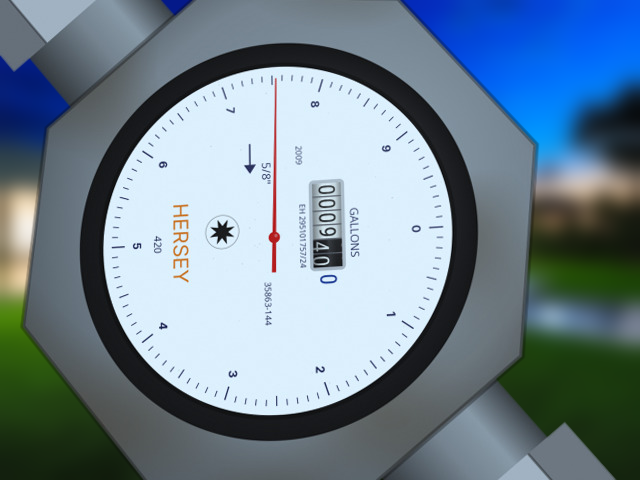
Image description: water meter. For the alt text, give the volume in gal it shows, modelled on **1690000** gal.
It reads **9397.5** gal
